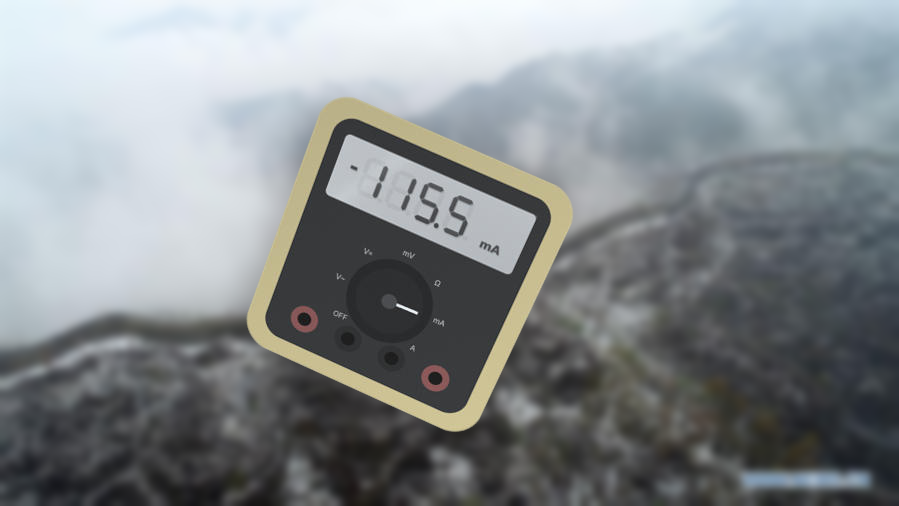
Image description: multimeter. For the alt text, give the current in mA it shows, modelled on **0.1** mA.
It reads **-115.5** mA
